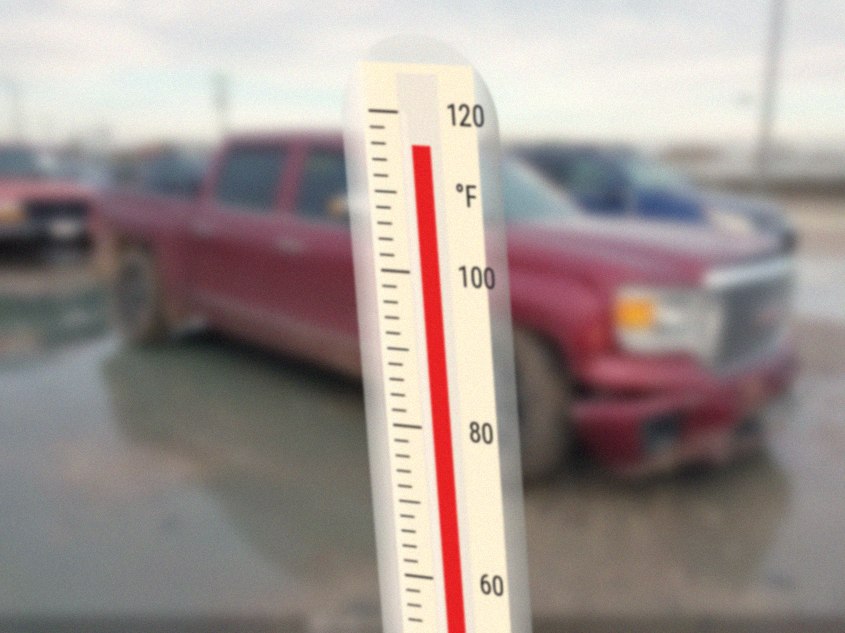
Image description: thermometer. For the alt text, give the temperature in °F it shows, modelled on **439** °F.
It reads **116** °F
